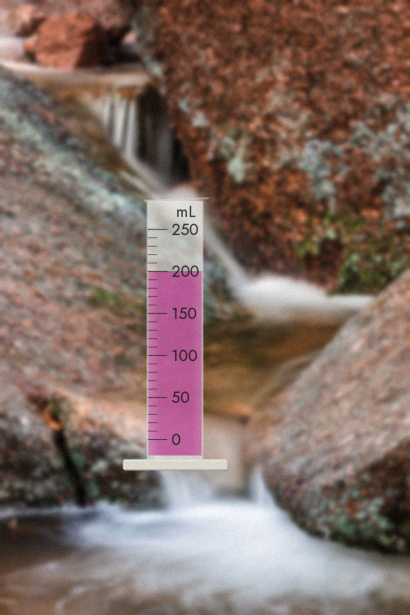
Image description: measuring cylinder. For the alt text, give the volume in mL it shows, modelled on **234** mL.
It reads **200** mL
